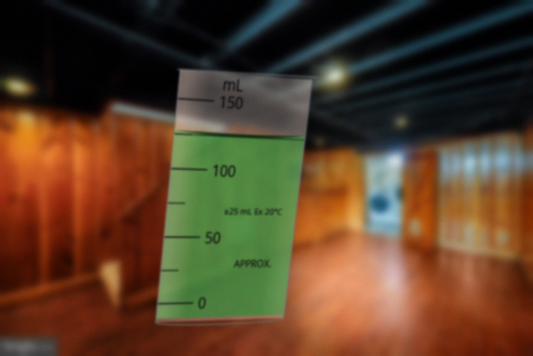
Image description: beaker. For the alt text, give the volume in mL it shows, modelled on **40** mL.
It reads **125** mL
